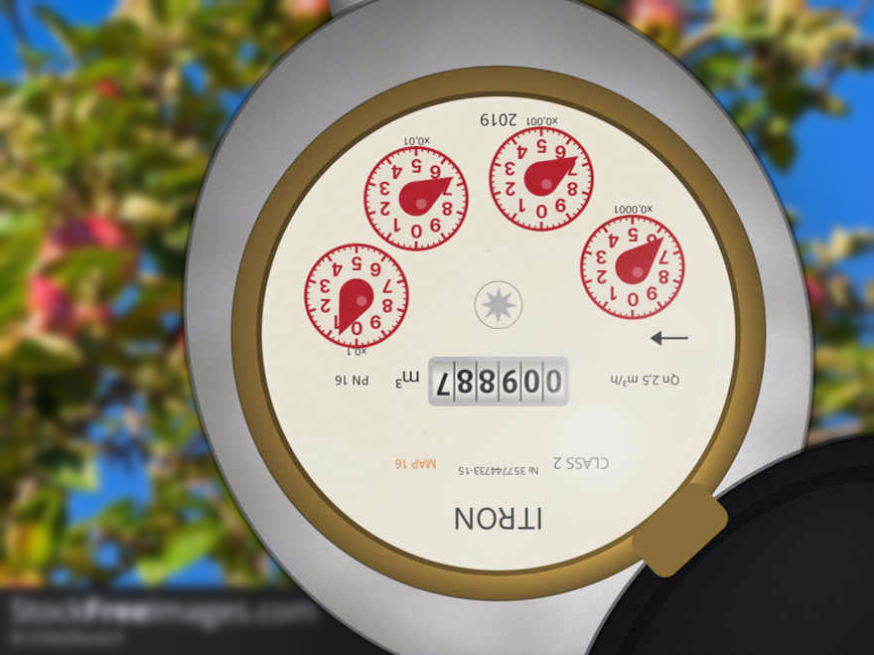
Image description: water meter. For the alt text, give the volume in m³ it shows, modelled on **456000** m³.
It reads **9887.0666** m³
